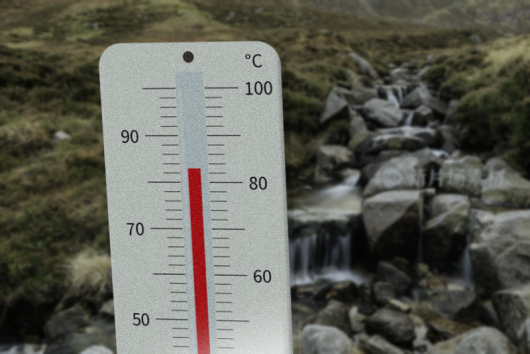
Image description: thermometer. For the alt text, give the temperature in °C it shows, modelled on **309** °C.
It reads **83** °C
